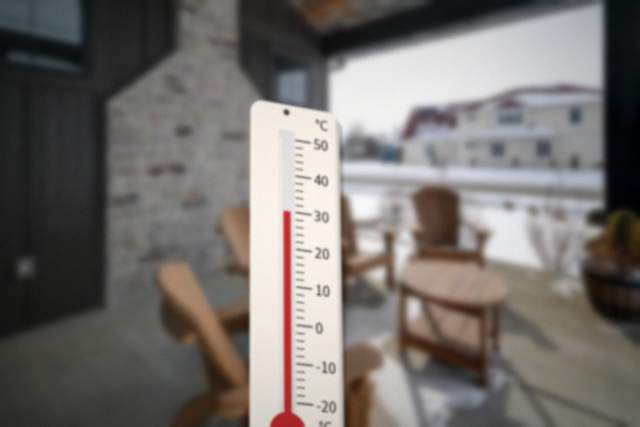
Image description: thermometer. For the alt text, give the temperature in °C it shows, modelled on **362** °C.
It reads **30** °C
